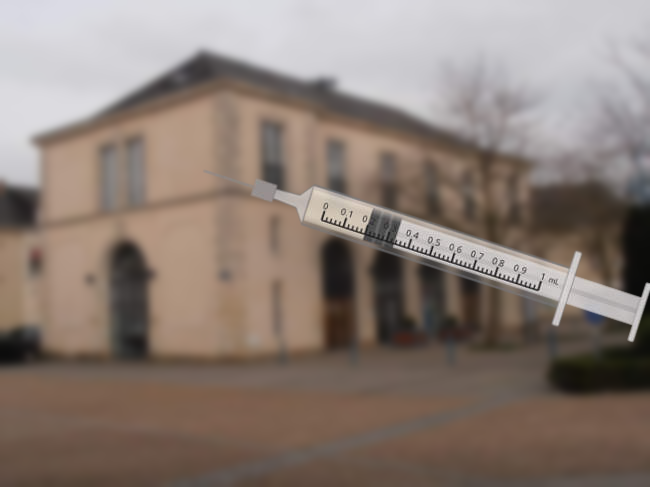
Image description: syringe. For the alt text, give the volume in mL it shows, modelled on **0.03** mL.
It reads **0.2** mL
